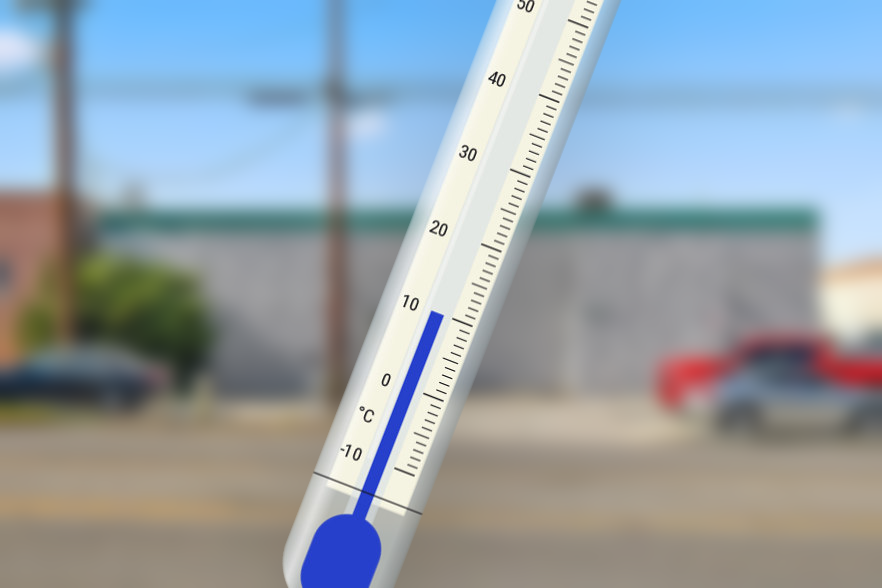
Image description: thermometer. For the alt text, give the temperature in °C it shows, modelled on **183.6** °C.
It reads **10** °C
